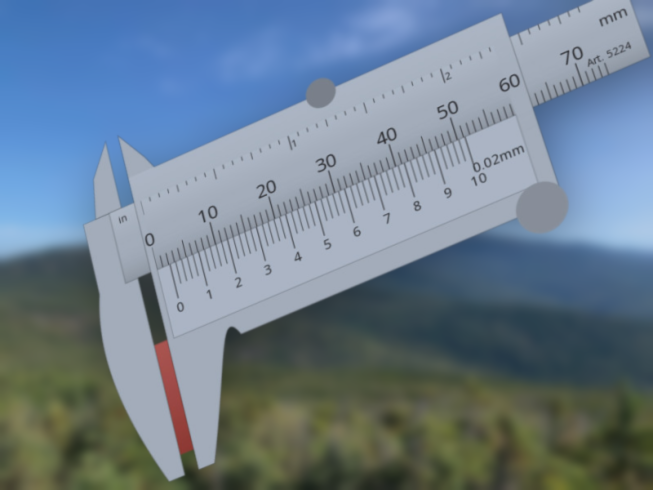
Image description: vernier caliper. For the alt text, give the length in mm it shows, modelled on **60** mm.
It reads **2.2** mm
